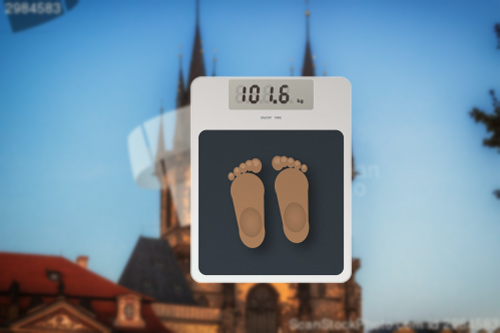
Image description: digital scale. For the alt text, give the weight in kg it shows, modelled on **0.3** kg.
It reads **101.6** kg
